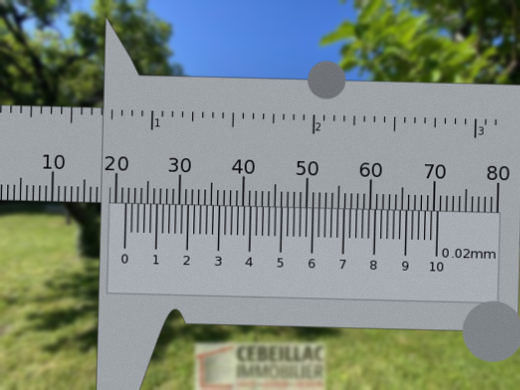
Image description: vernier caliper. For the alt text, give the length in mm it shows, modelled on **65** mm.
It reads **21.6** mm
